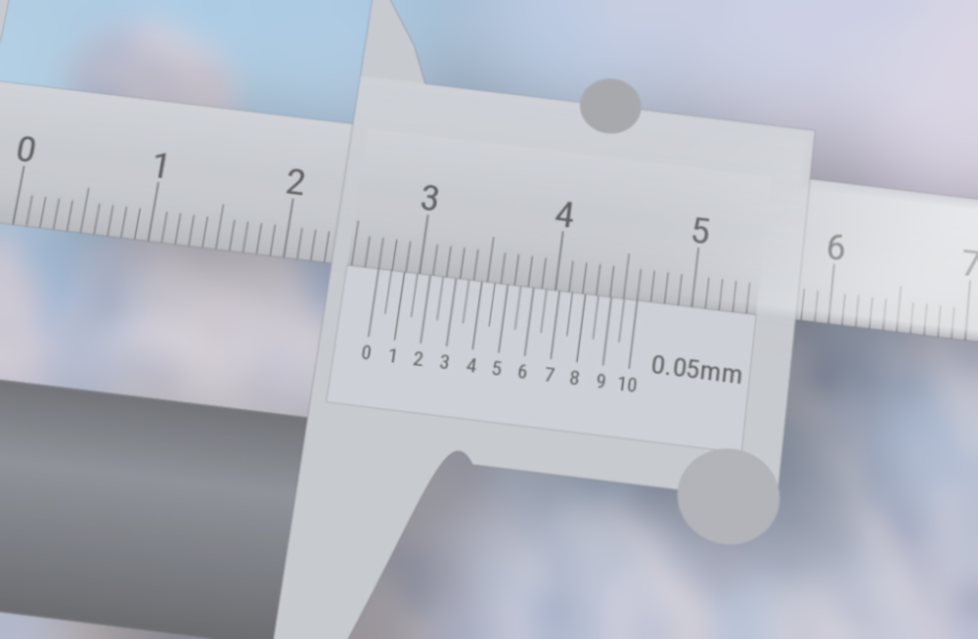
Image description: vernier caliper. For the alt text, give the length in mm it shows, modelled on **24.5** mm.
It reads **27.0** mm
